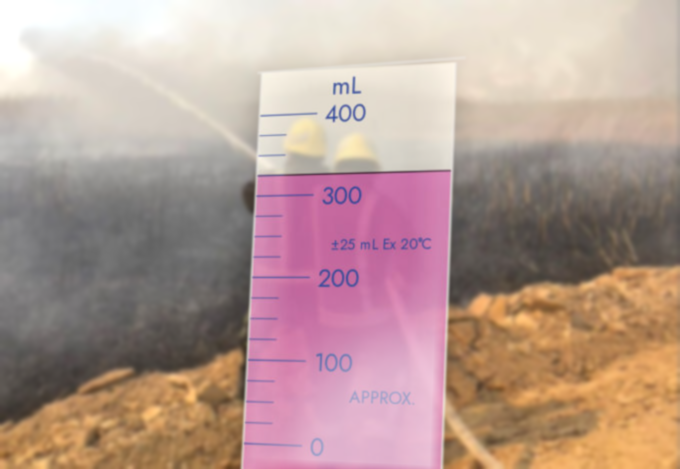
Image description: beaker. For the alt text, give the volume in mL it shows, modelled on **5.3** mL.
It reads **325** mL
